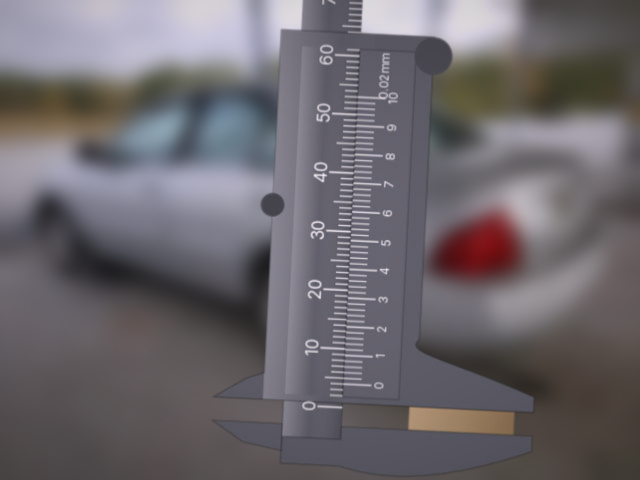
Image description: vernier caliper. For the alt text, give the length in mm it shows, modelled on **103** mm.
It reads **4.0** mm
